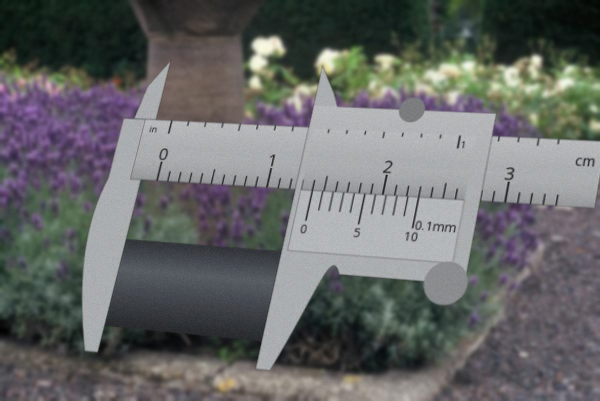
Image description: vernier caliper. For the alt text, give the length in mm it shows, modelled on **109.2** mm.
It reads **14.0** mm
